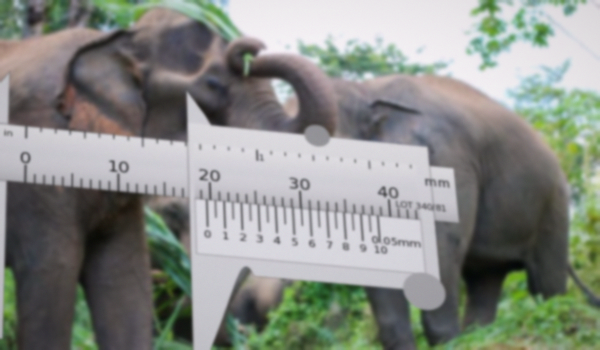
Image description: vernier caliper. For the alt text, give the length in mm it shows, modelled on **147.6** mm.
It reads **19.6** mm
